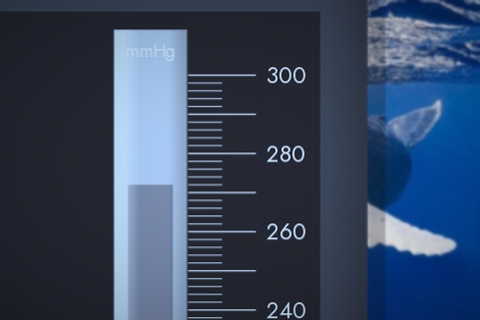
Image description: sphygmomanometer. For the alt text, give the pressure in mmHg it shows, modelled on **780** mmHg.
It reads **272** mmHg
